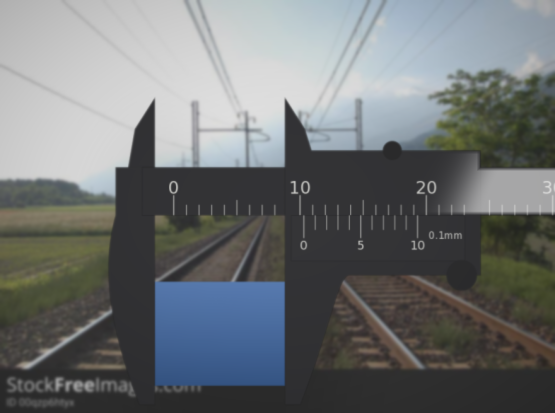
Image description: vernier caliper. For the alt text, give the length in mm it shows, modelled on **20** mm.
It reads **10.3** mm
